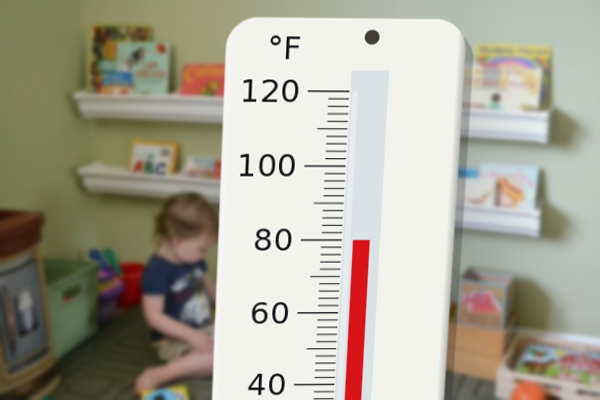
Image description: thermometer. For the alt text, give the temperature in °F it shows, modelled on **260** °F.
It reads **80** °F
